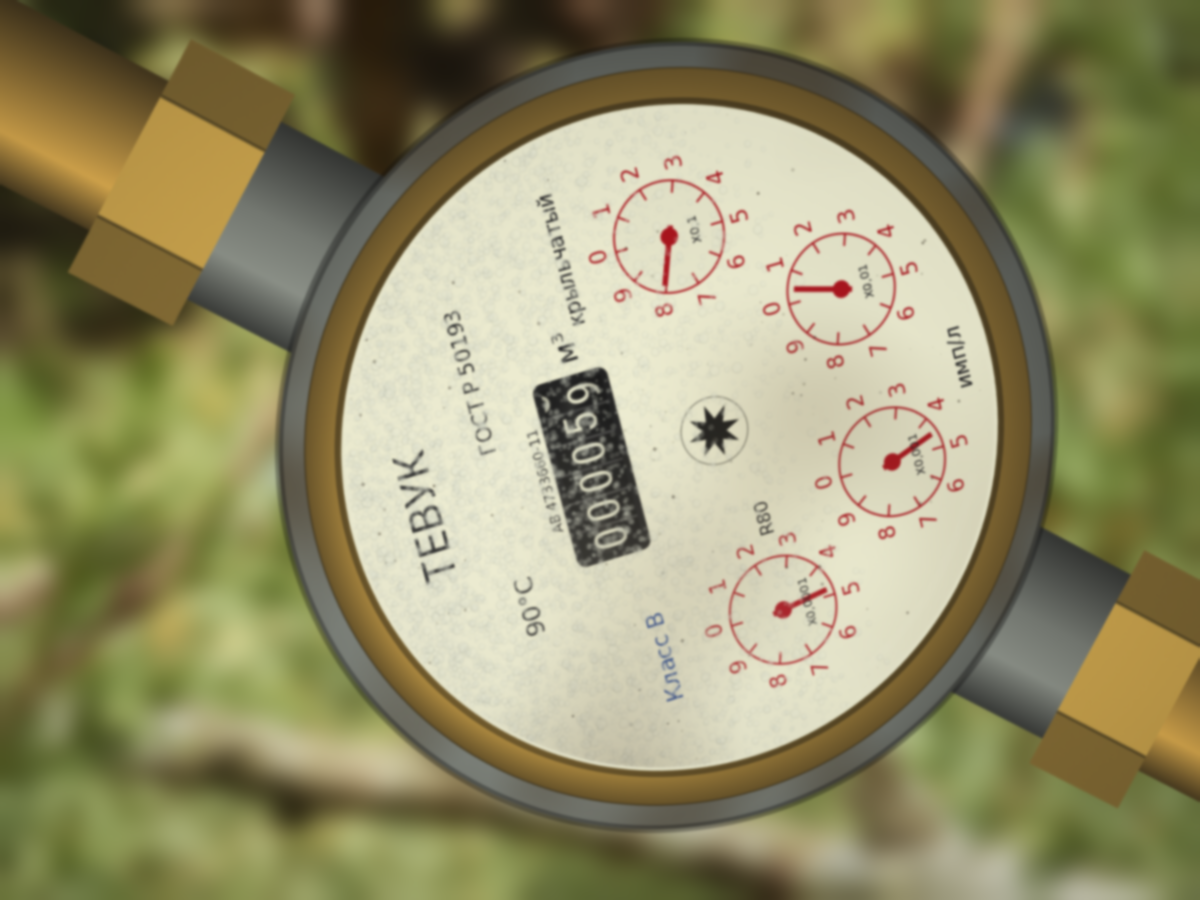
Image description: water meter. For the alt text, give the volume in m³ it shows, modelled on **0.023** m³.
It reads **58.8044** m³
